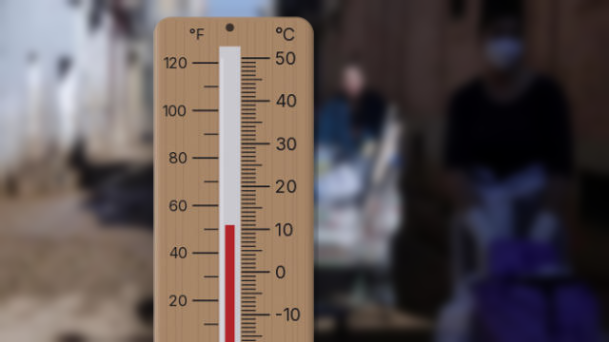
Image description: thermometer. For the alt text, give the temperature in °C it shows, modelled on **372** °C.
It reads **11** °C
